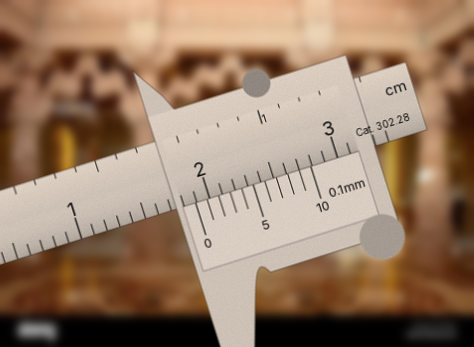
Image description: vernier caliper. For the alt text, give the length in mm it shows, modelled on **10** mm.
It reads **18.9** mm
